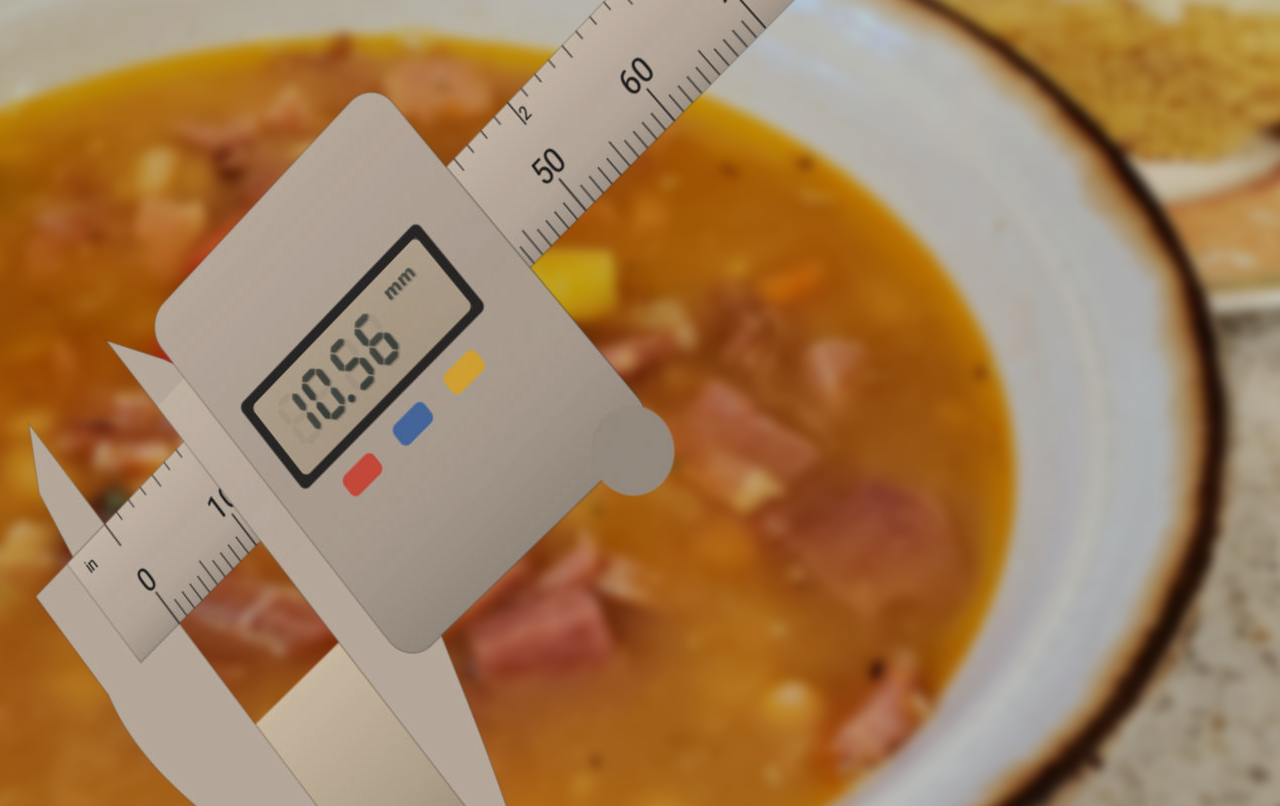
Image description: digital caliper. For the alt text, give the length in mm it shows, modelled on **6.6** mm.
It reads **10.56** mm
